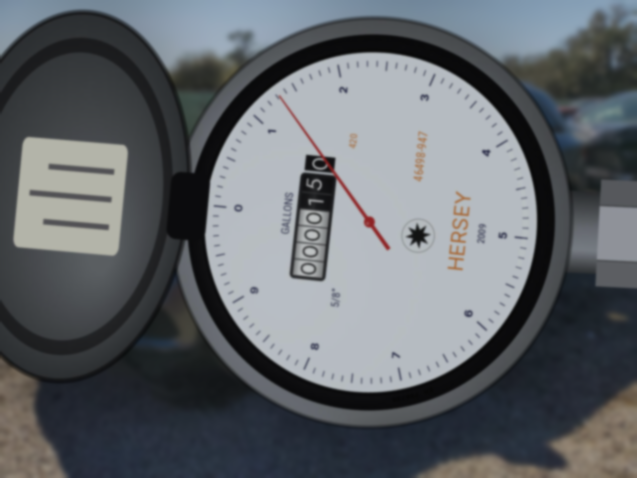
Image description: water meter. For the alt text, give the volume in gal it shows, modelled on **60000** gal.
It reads **151.3** gal
